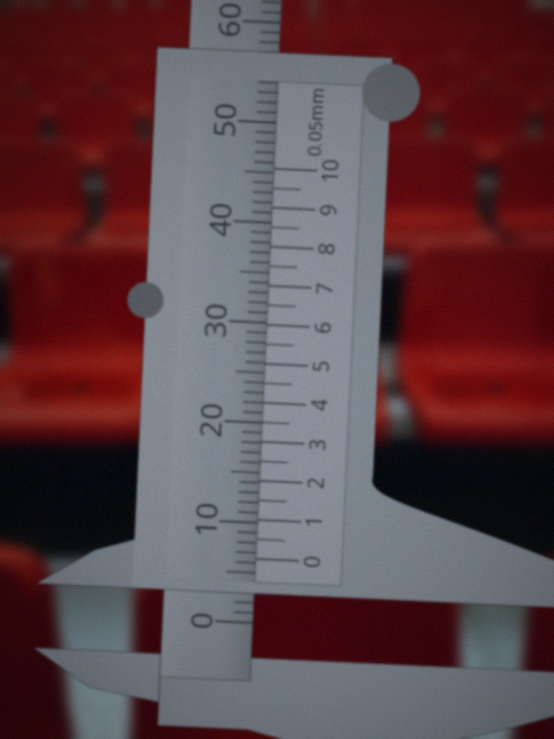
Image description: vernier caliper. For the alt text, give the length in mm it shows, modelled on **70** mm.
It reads **6.4** mm
